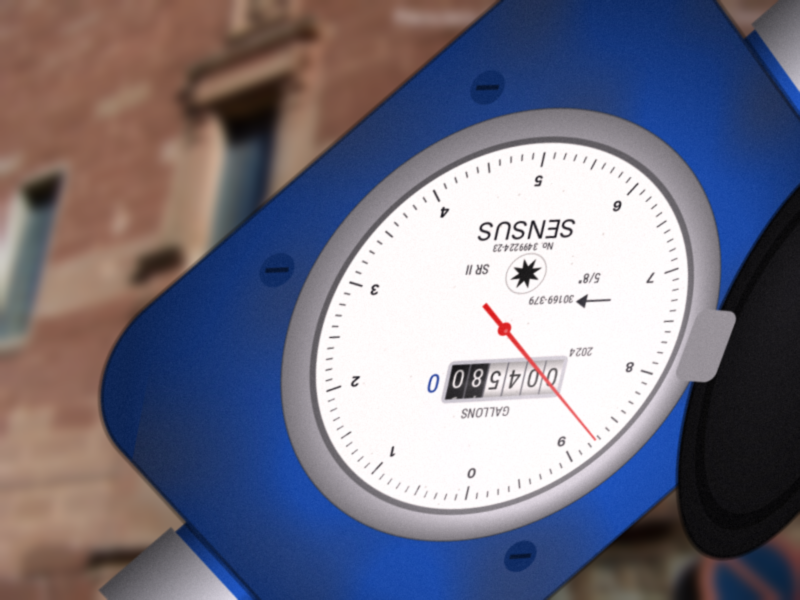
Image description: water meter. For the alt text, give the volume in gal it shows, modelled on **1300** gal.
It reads **45798.7** gal
